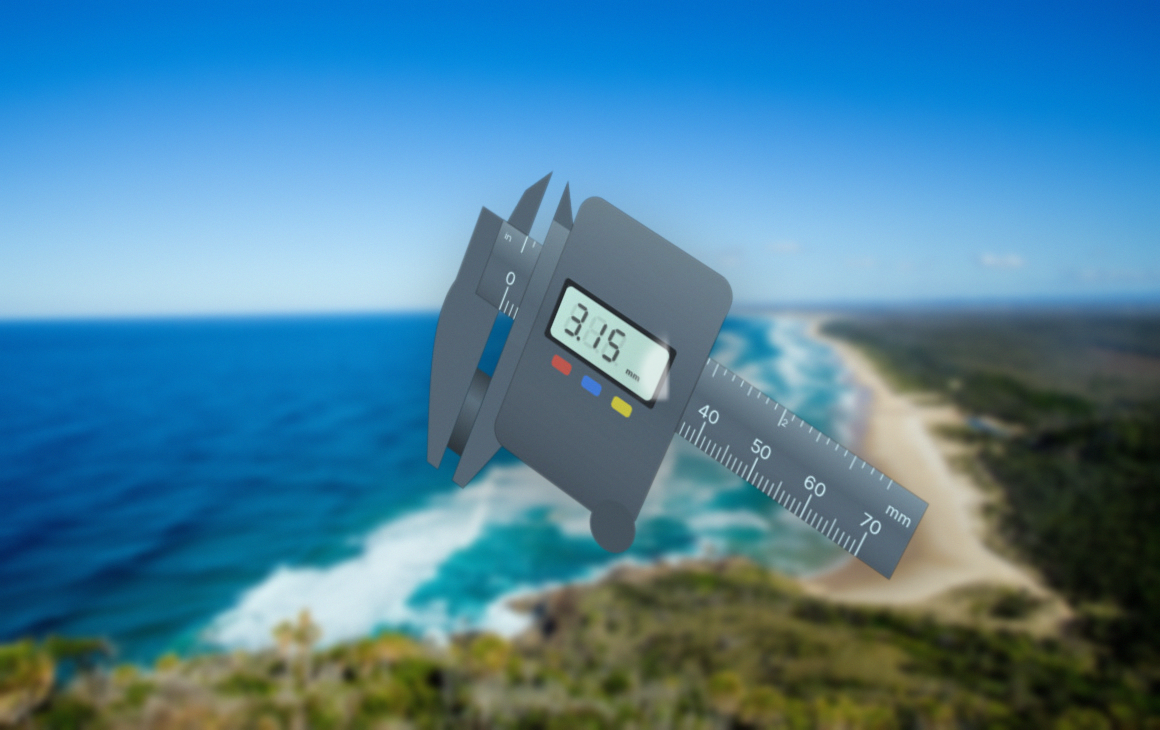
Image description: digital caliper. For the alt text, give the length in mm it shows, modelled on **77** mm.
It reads **3.15** mm
